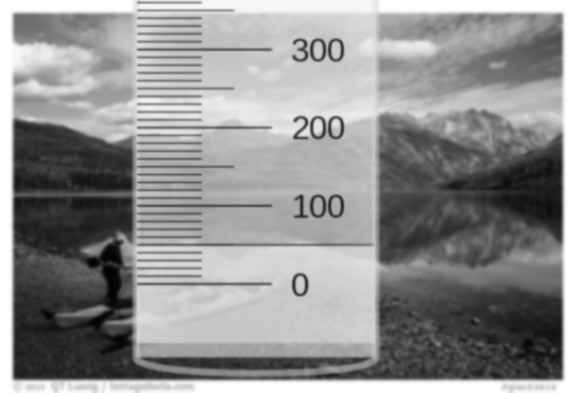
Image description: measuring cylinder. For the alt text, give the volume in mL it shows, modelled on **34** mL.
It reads **50** mL
